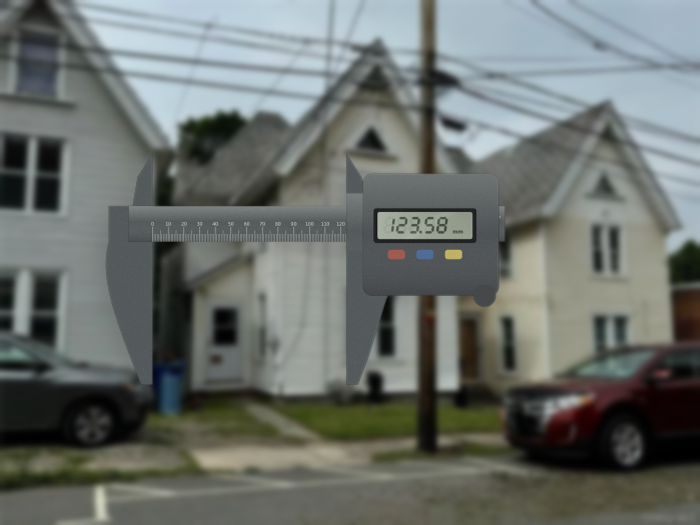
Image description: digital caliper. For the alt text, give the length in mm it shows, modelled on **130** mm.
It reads **123.58** mm
